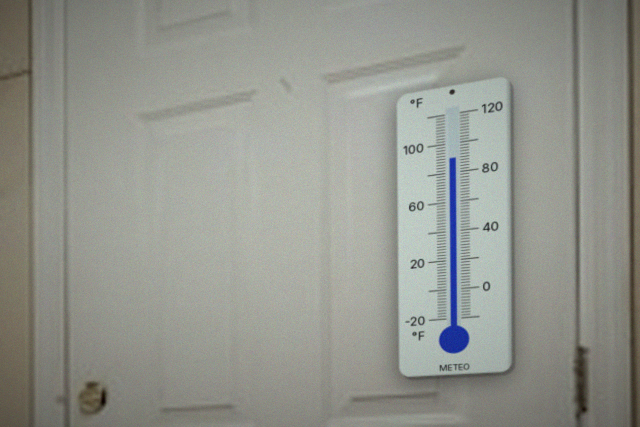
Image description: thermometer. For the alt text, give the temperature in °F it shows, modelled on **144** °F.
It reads **90** °F
